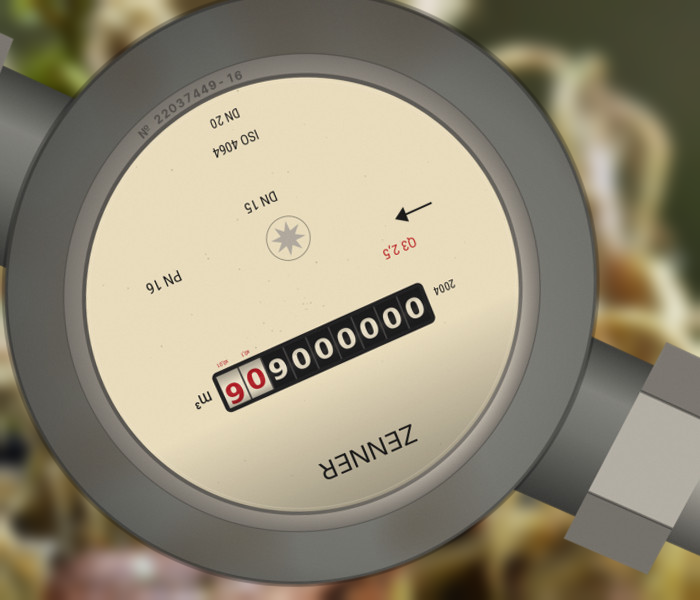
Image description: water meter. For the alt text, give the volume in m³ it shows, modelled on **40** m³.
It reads **6.06** m³
